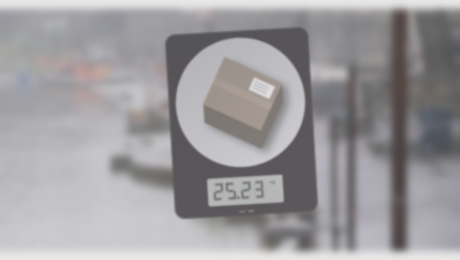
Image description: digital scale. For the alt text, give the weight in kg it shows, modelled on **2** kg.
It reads **25.23** kg
